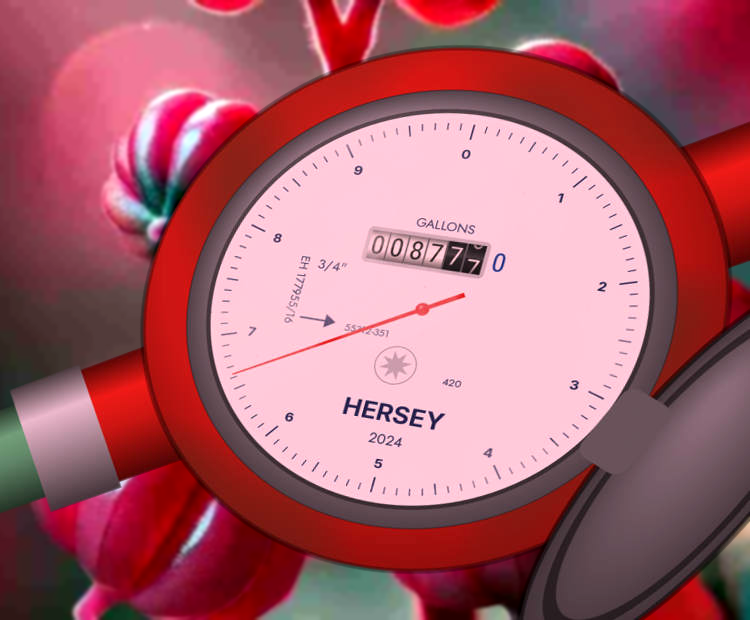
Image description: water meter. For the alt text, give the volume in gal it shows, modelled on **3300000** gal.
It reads **87766.6** gal
